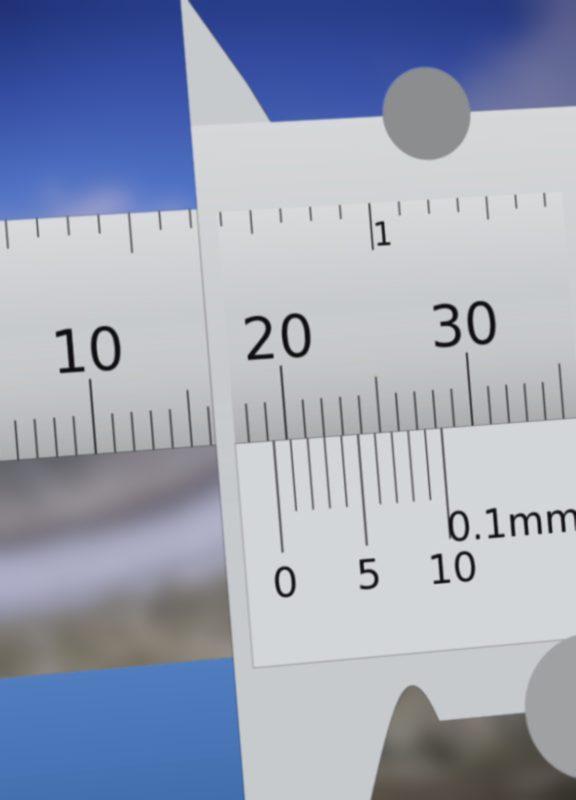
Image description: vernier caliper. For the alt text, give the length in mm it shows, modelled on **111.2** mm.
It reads **19.3** mm
